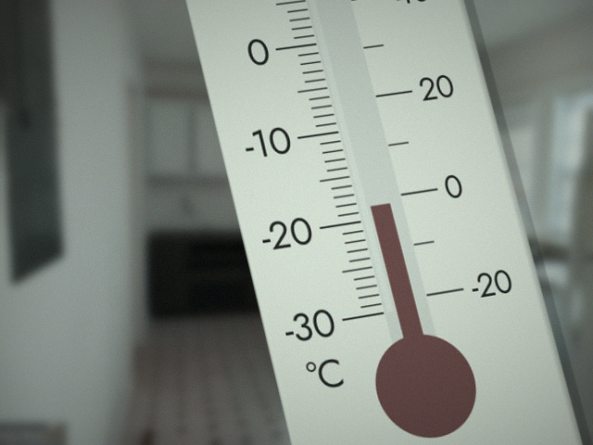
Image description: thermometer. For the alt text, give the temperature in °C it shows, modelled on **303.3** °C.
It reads **-18.5** °C
